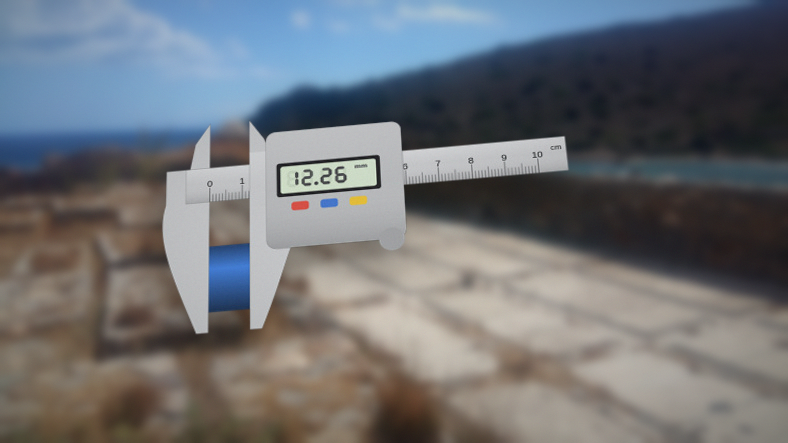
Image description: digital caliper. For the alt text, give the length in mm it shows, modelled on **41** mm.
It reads **12.26** mm
